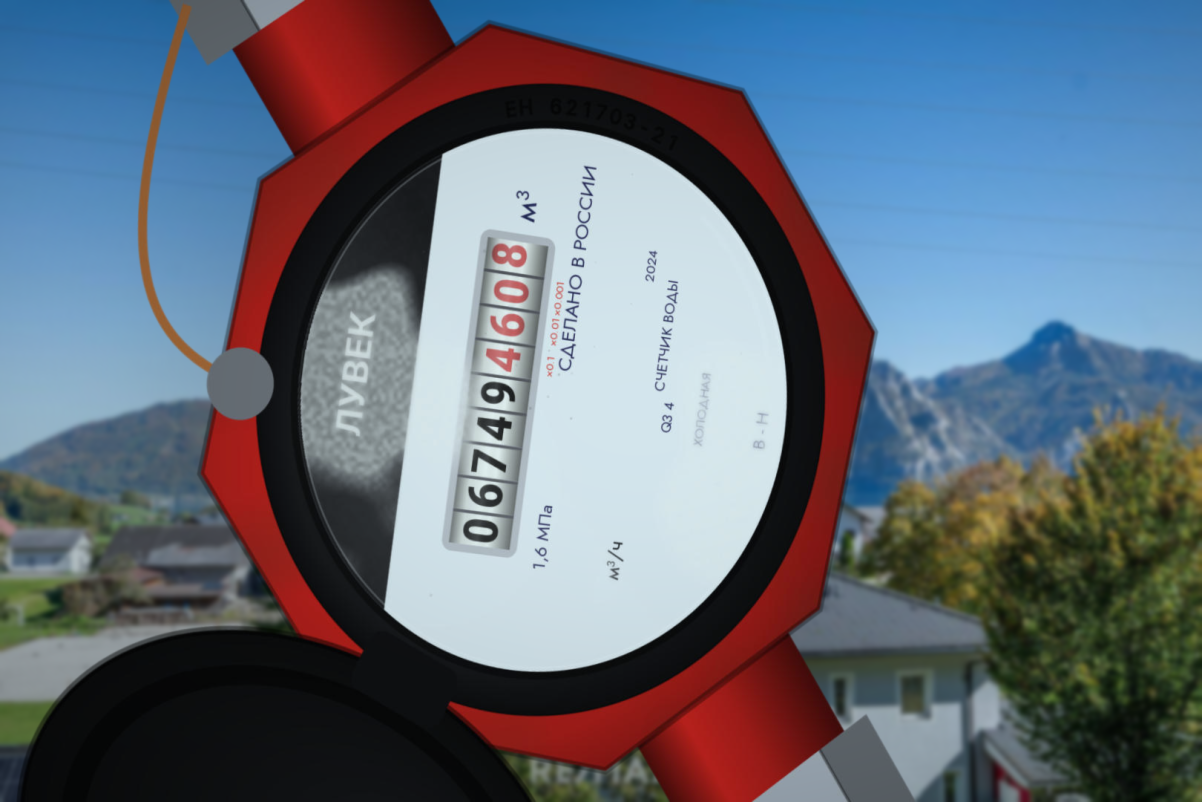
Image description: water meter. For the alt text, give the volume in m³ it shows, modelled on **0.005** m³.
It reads **6749.4608** m³
